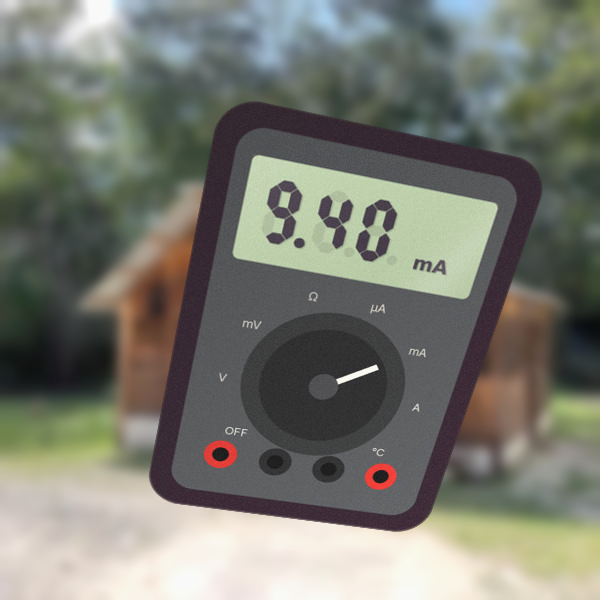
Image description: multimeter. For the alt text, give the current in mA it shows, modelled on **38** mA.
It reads **9.40** mA
